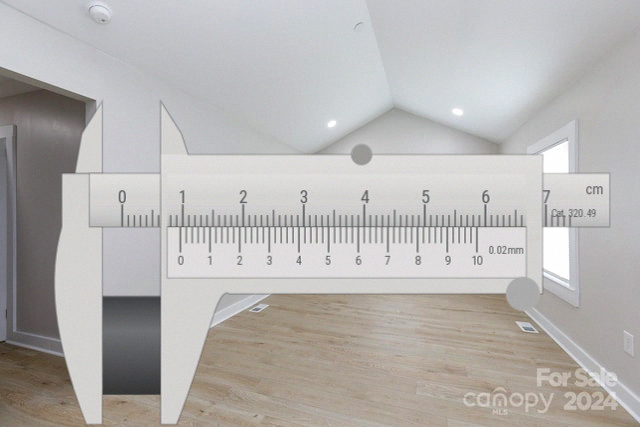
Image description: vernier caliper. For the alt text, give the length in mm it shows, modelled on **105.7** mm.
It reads **9.6** mm
